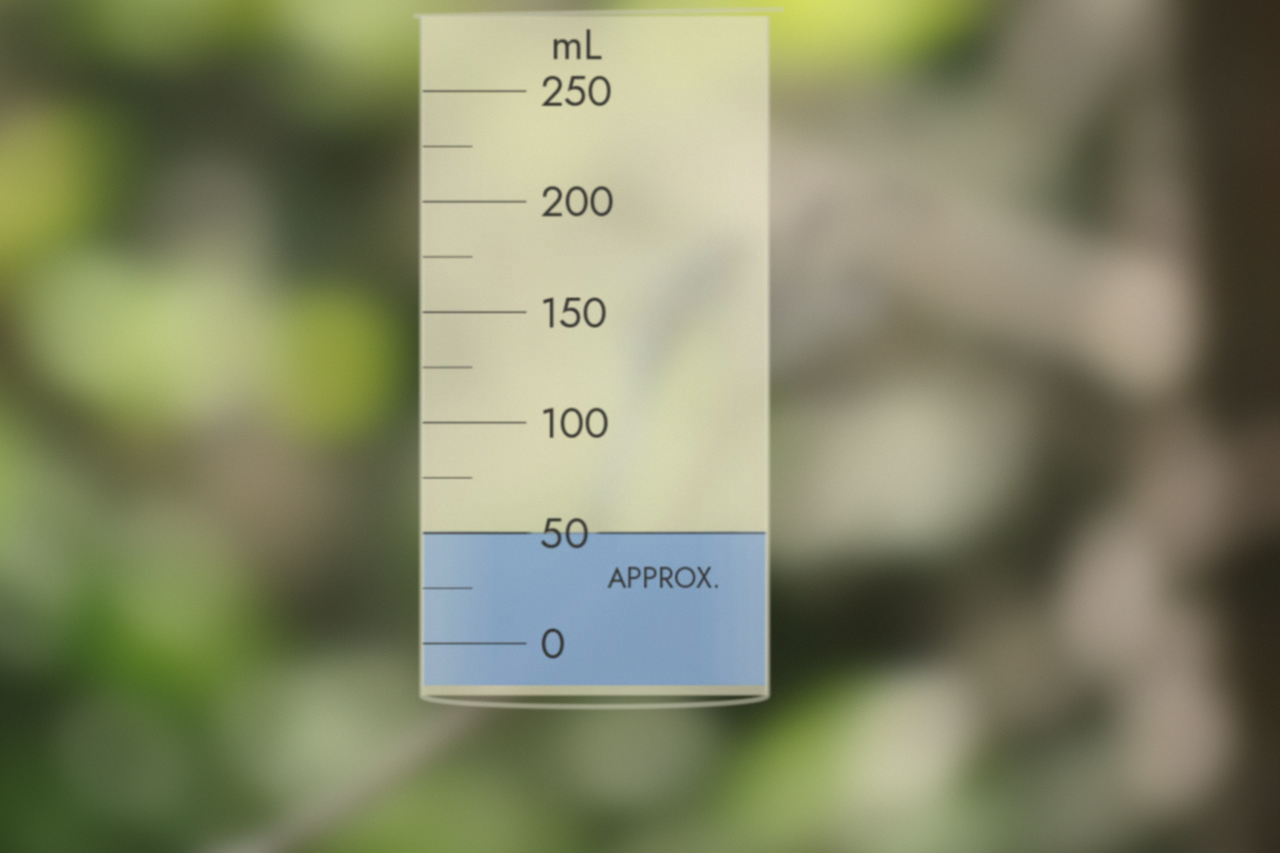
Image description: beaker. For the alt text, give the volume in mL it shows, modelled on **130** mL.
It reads **50** mL
